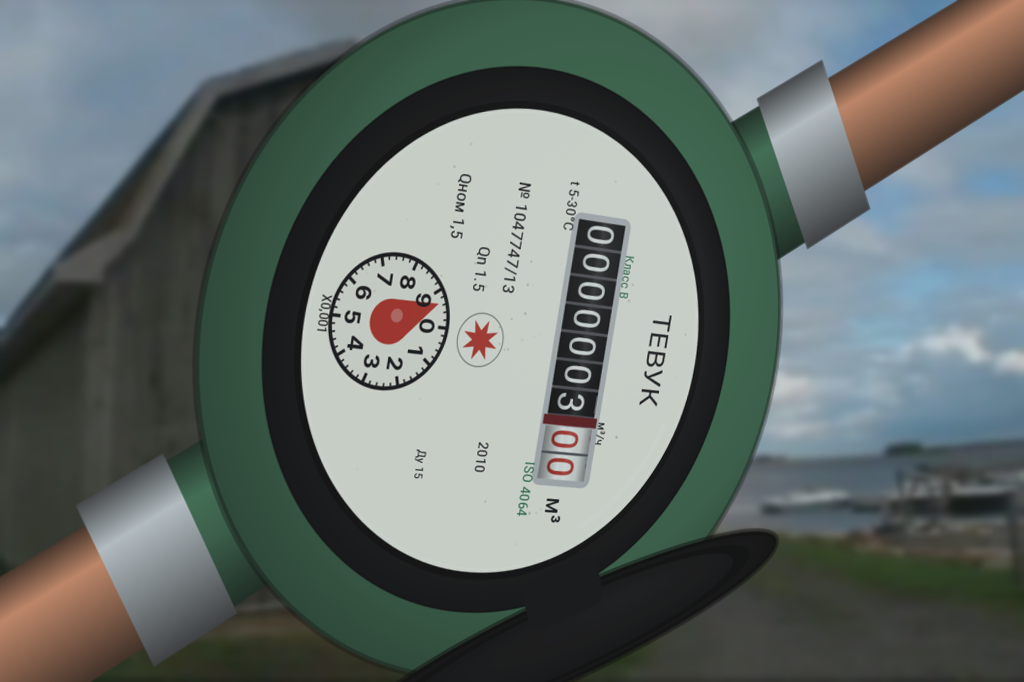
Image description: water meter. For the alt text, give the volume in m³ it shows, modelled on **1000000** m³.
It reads **2.999** m³
